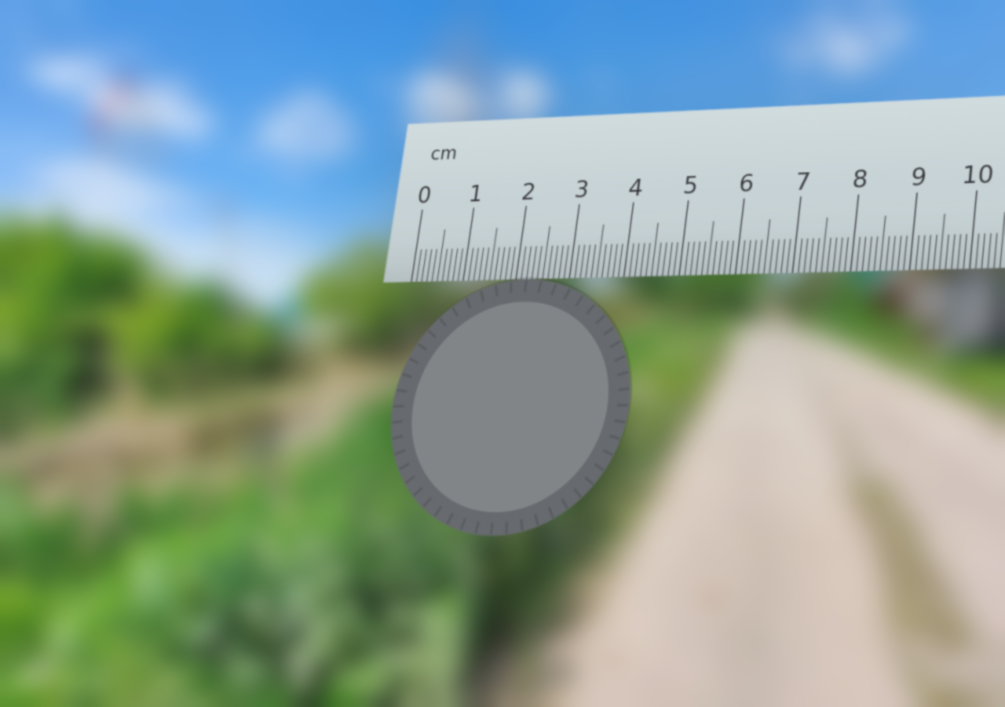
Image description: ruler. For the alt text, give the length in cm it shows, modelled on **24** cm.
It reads **4.4** cm
